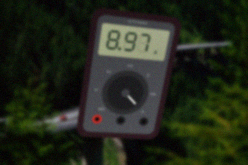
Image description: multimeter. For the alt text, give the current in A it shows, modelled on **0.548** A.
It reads **8.97** A
